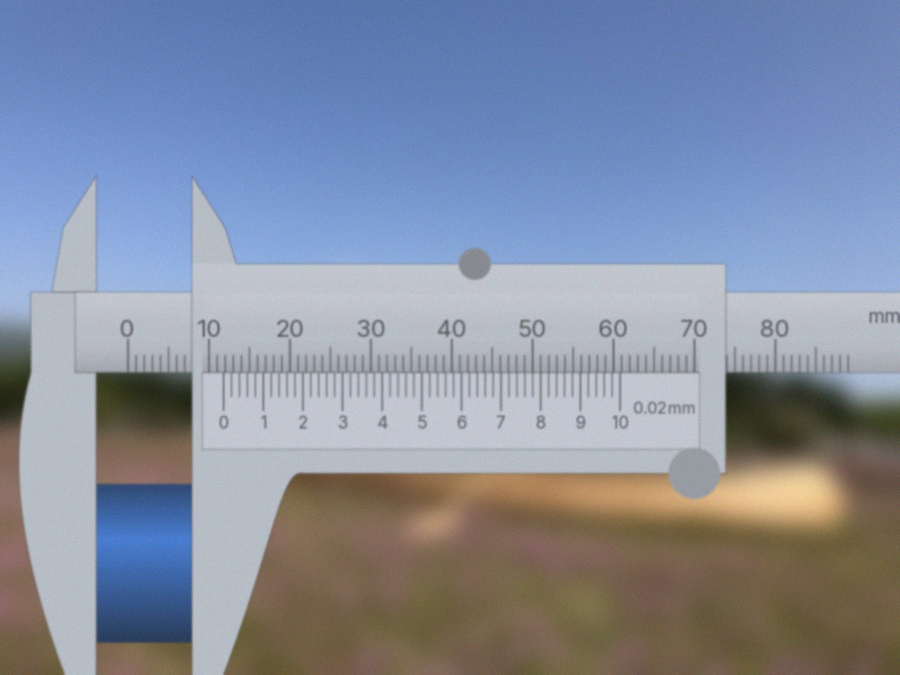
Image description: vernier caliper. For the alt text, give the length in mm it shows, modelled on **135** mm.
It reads **11.8** mm
